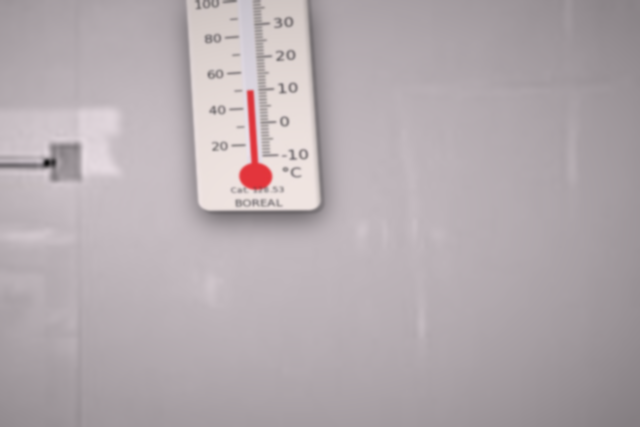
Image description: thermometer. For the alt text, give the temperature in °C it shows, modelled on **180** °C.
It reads **10** °C
